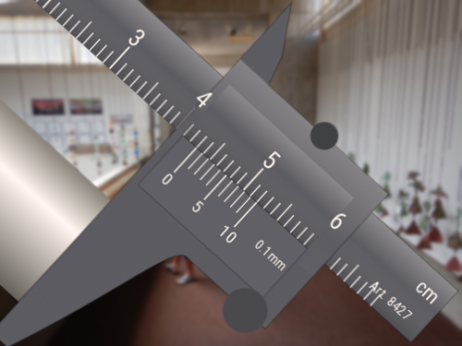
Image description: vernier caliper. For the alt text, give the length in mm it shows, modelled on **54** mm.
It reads **43.0** mm
